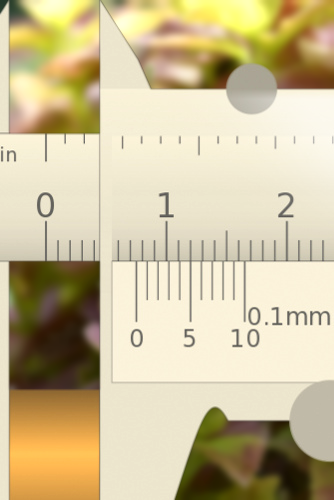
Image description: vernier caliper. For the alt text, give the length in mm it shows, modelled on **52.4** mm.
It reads **7.5** mm
